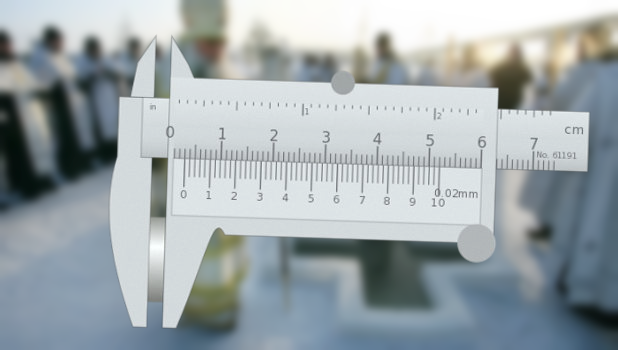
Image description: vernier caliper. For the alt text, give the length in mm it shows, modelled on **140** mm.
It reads **3.0** mm
